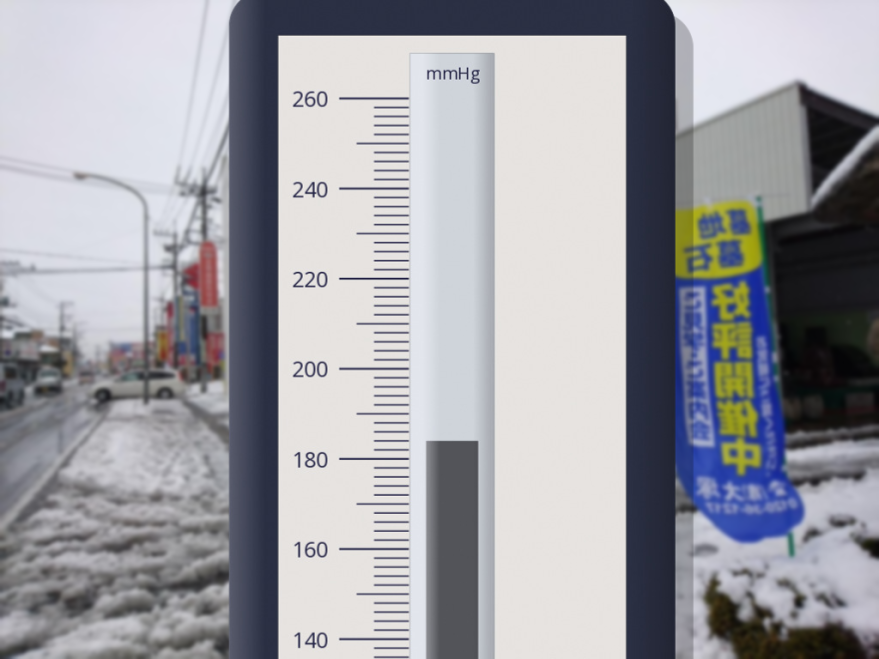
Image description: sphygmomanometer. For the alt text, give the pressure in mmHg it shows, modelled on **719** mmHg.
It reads **184** mmHg
